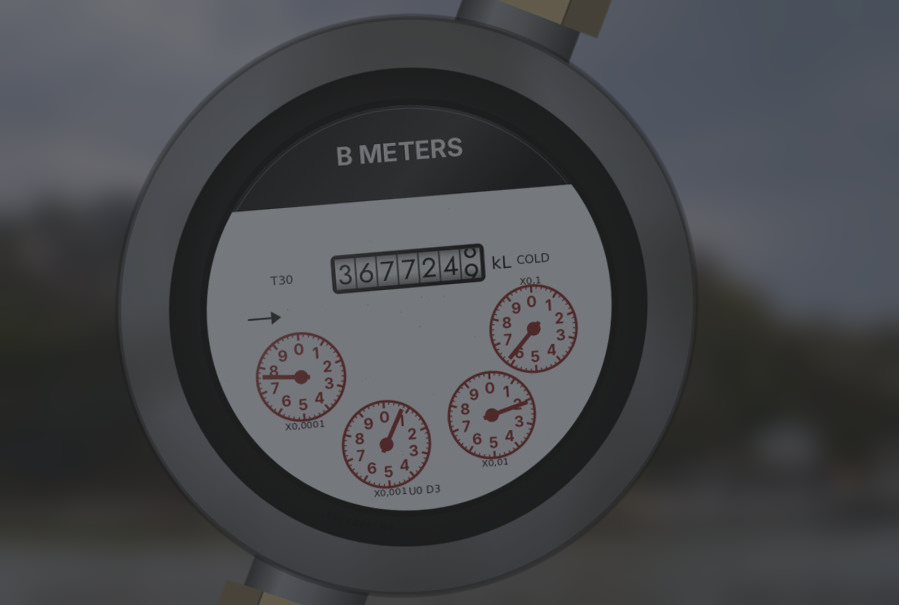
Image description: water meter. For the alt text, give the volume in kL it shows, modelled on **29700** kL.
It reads **3677248.6207** kL
